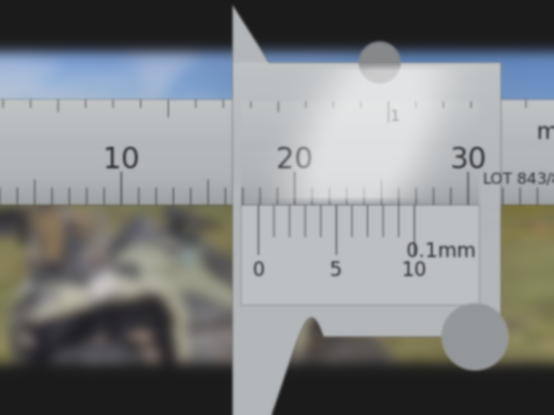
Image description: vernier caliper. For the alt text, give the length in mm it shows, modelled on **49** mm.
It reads **17.9** mm
